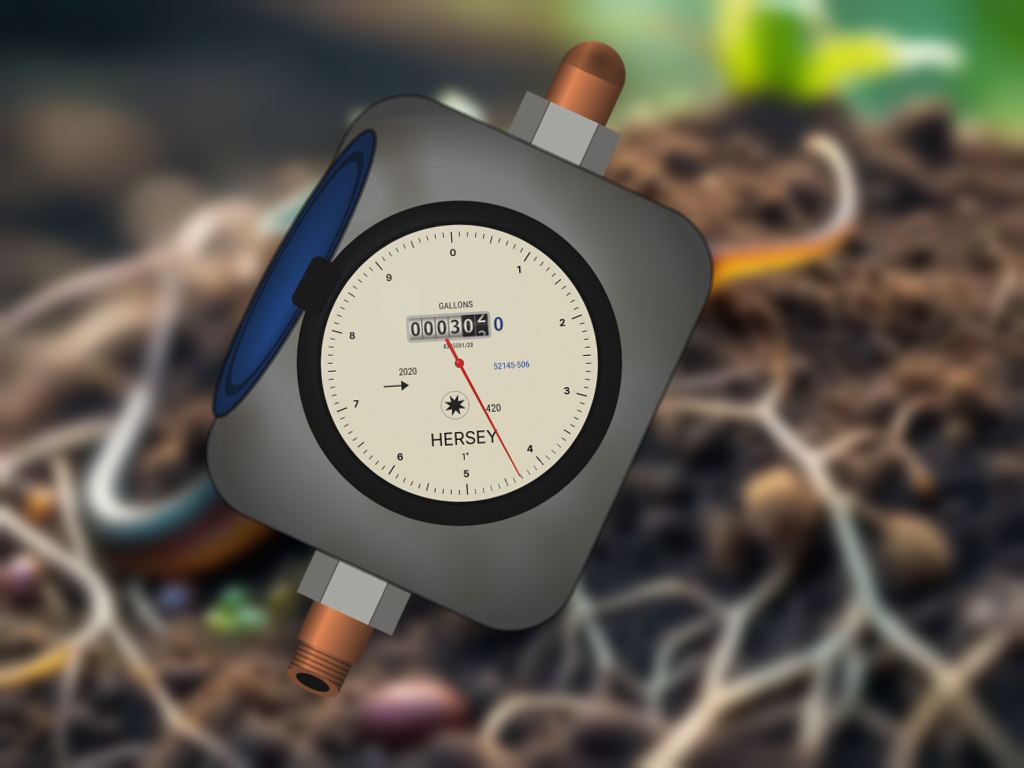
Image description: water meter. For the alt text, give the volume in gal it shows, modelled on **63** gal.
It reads **3024.3** gal
